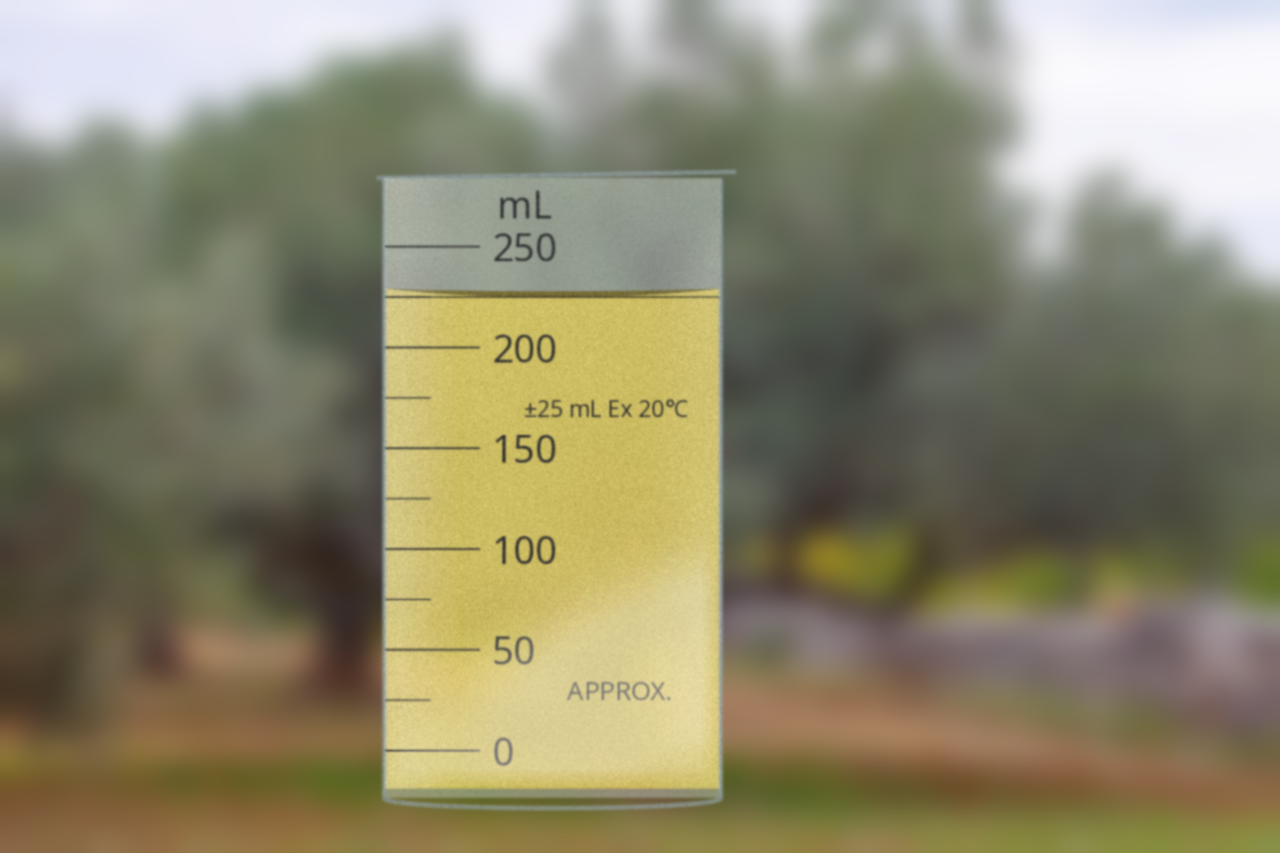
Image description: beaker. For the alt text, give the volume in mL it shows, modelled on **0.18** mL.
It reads **225** mL
